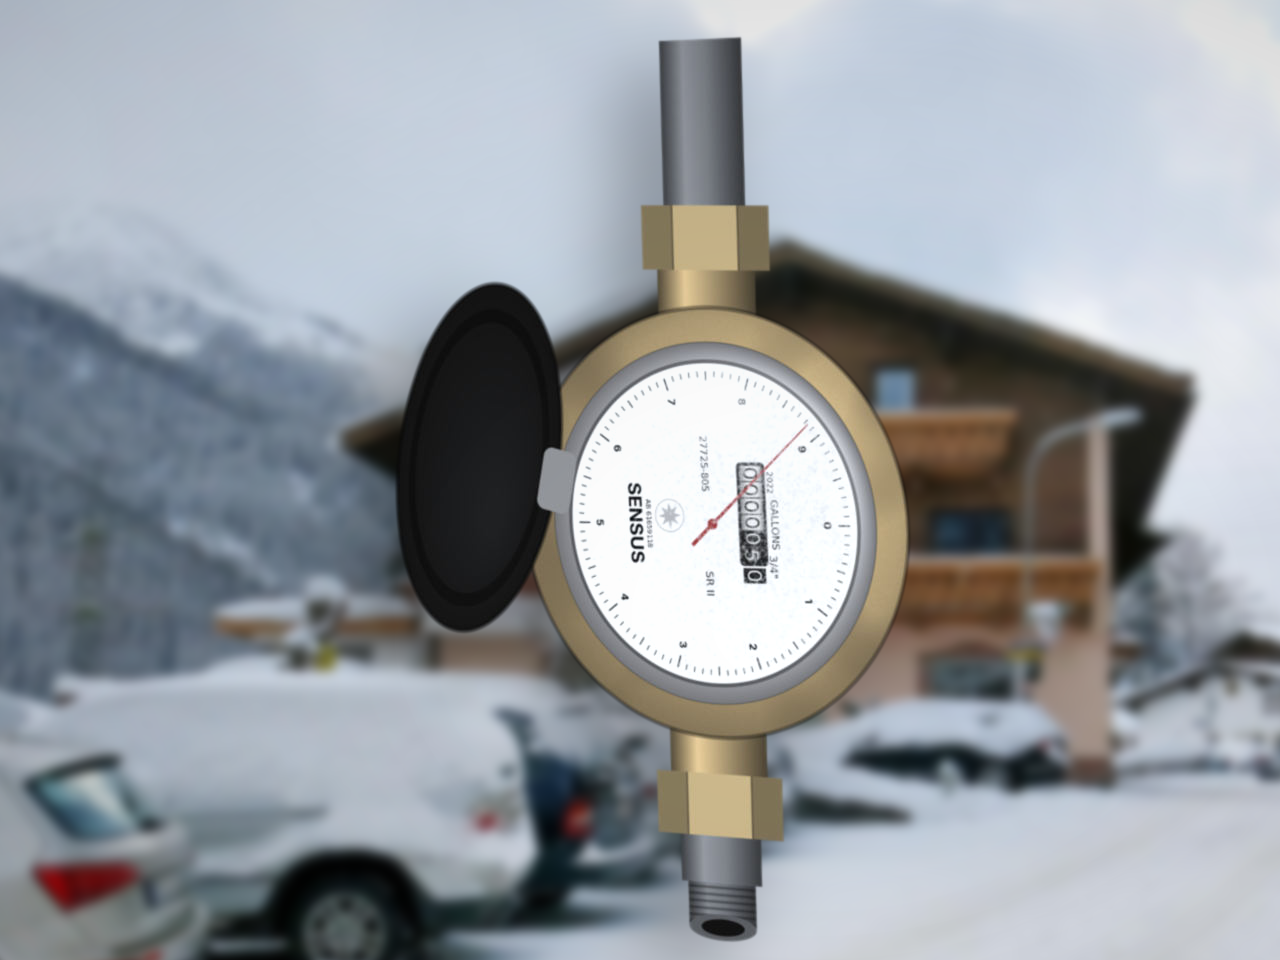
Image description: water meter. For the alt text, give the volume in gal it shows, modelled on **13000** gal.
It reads **48.8** gal
